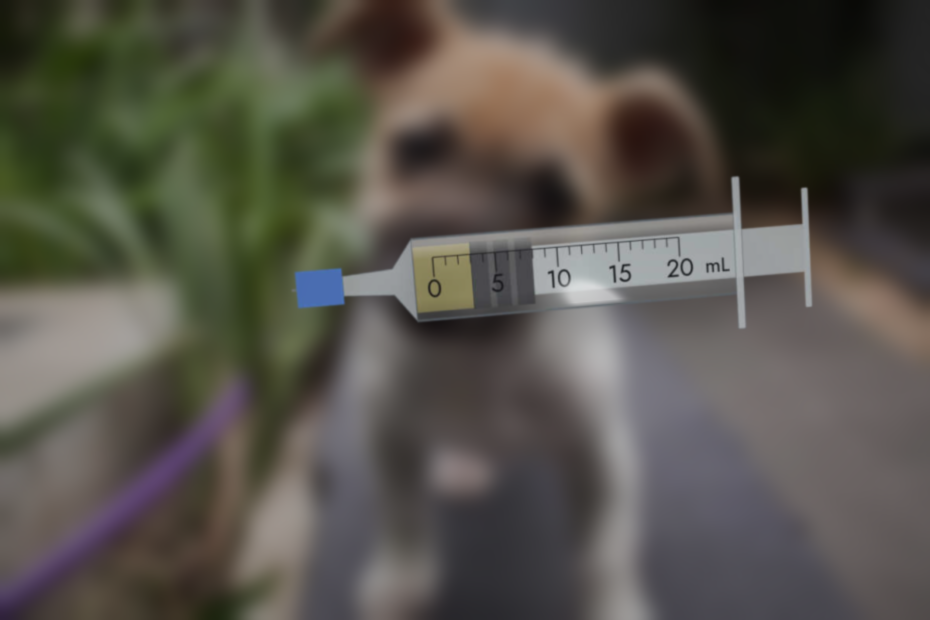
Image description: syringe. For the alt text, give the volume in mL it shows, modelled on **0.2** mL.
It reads **3** mL
